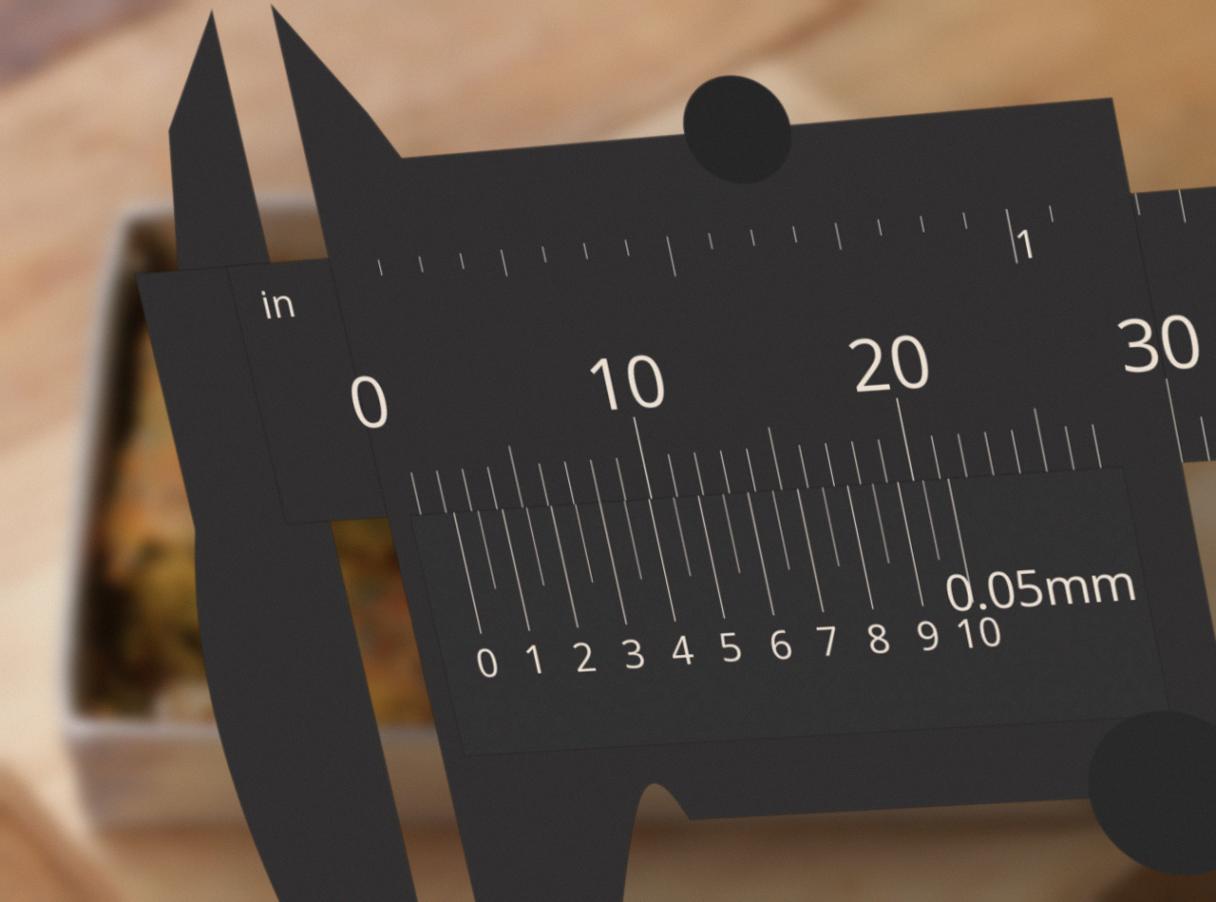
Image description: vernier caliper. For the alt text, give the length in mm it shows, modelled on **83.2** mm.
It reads **2.30** mm
